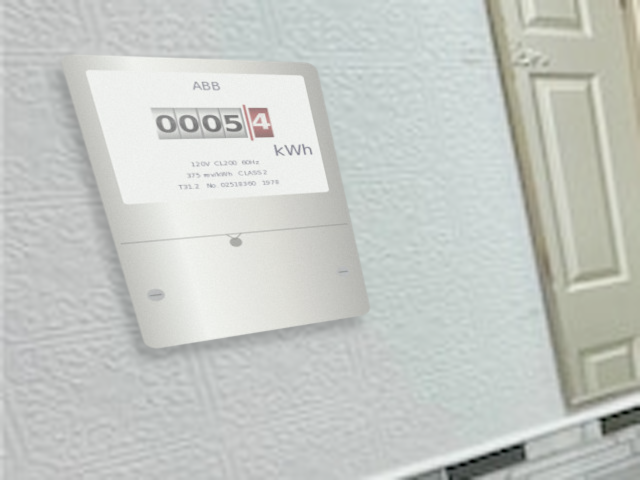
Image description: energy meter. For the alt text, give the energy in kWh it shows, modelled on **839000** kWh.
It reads **5.4** kWh
